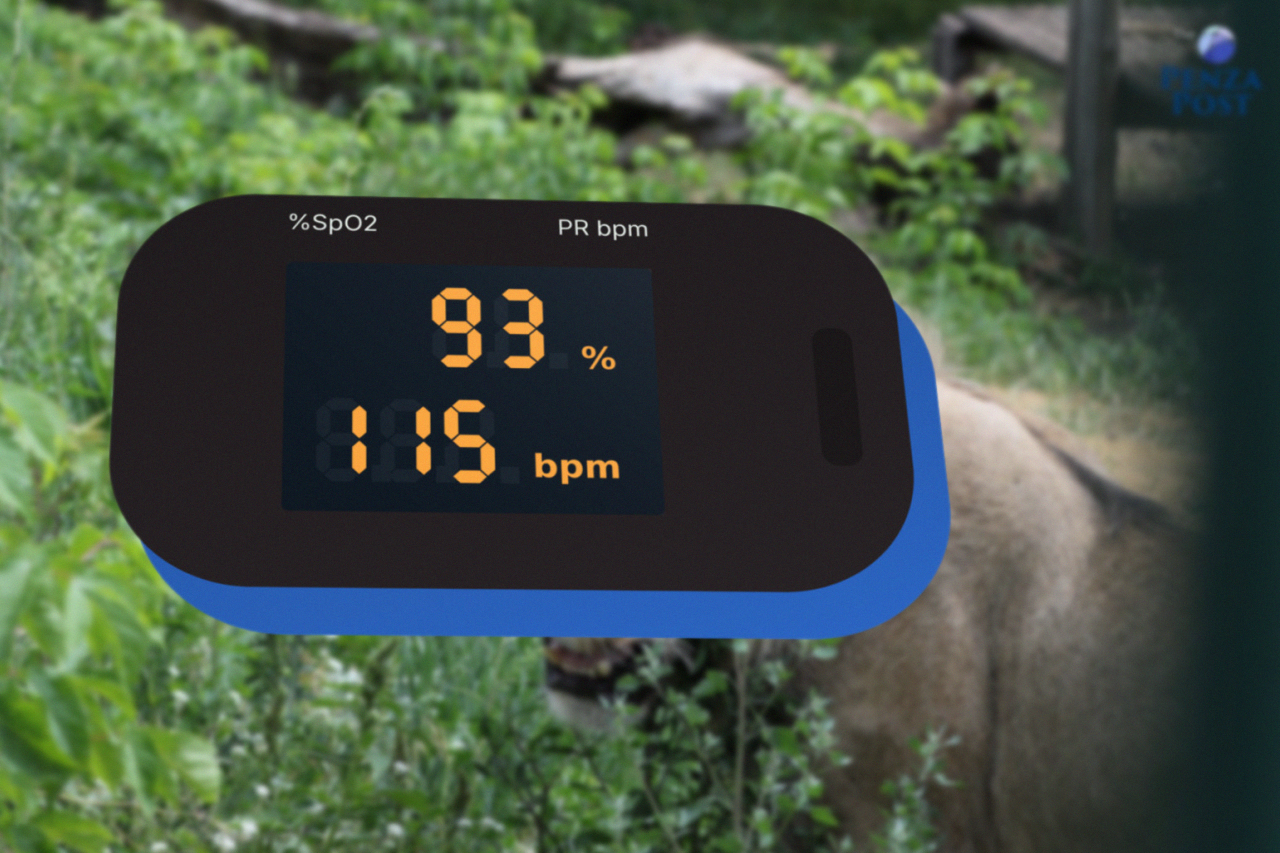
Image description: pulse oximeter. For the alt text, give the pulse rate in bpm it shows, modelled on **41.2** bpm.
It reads **115** bpm
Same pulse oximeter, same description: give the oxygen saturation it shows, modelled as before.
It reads **93** %
